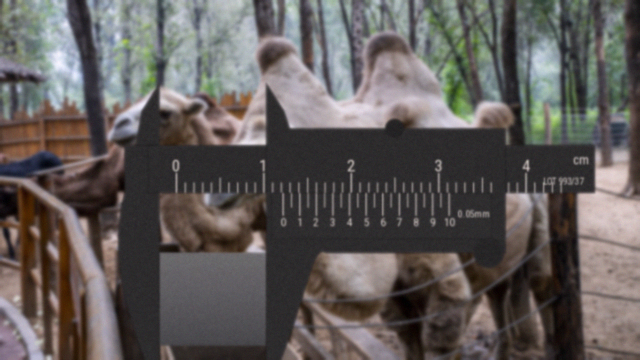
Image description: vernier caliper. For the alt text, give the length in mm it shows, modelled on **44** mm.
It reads **12.2** mm
